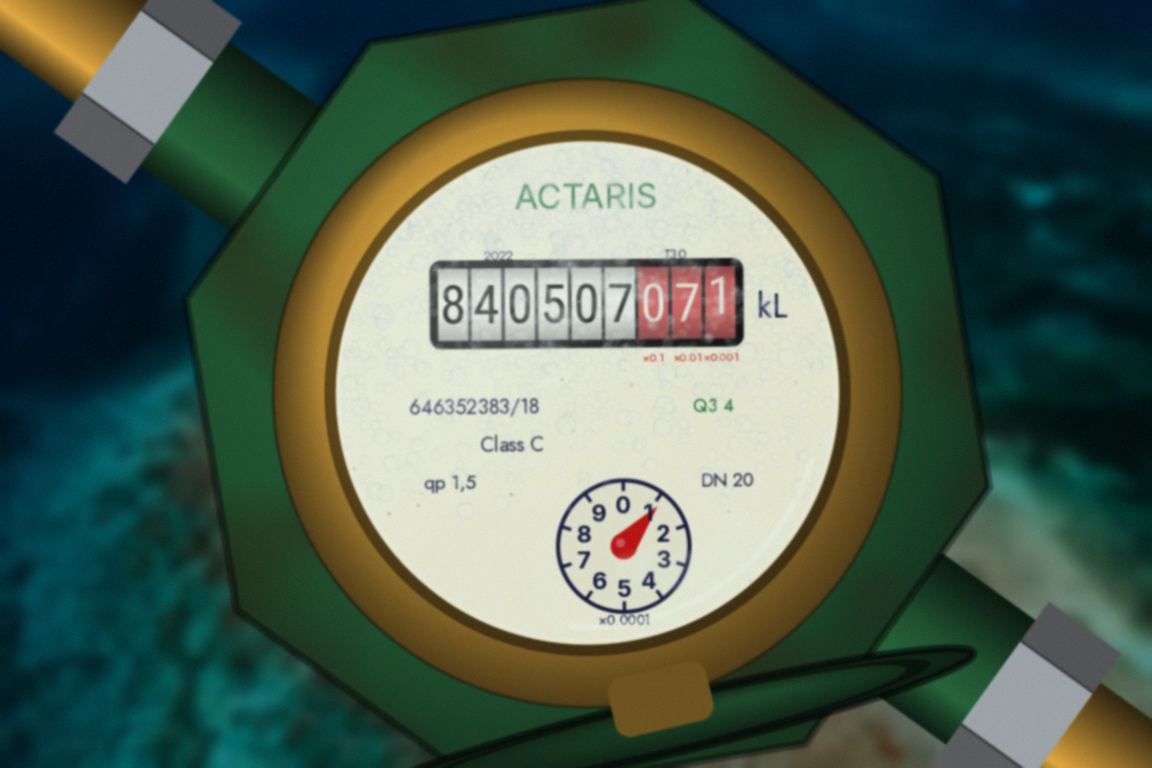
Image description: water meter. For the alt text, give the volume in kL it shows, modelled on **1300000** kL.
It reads **840507.0711** kL
